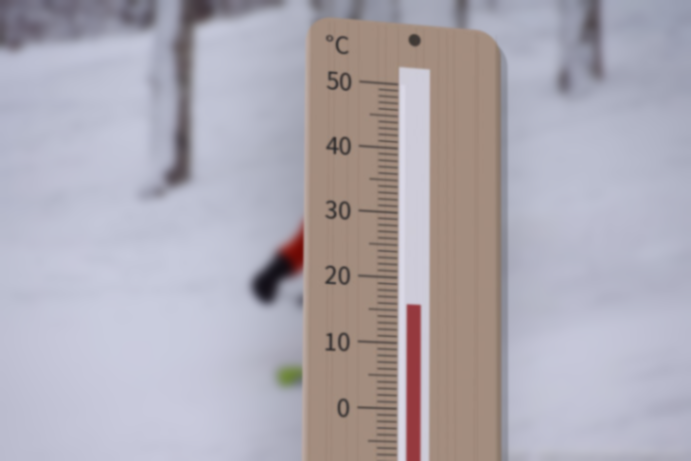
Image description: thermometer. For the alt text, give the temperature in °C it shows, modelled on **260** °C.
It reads **16** °C
